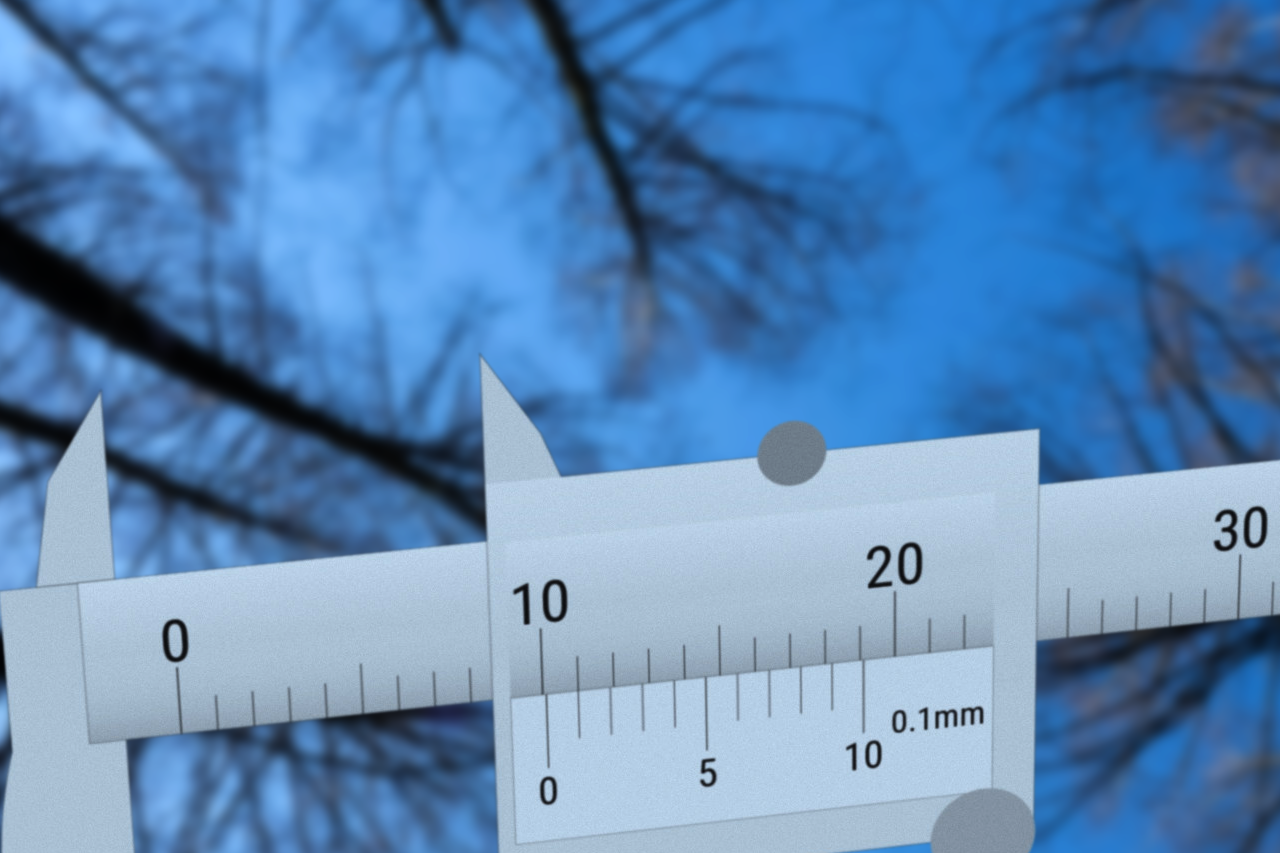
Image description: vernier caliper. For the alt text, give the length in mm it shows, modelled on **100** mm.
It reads **10.1** mm
